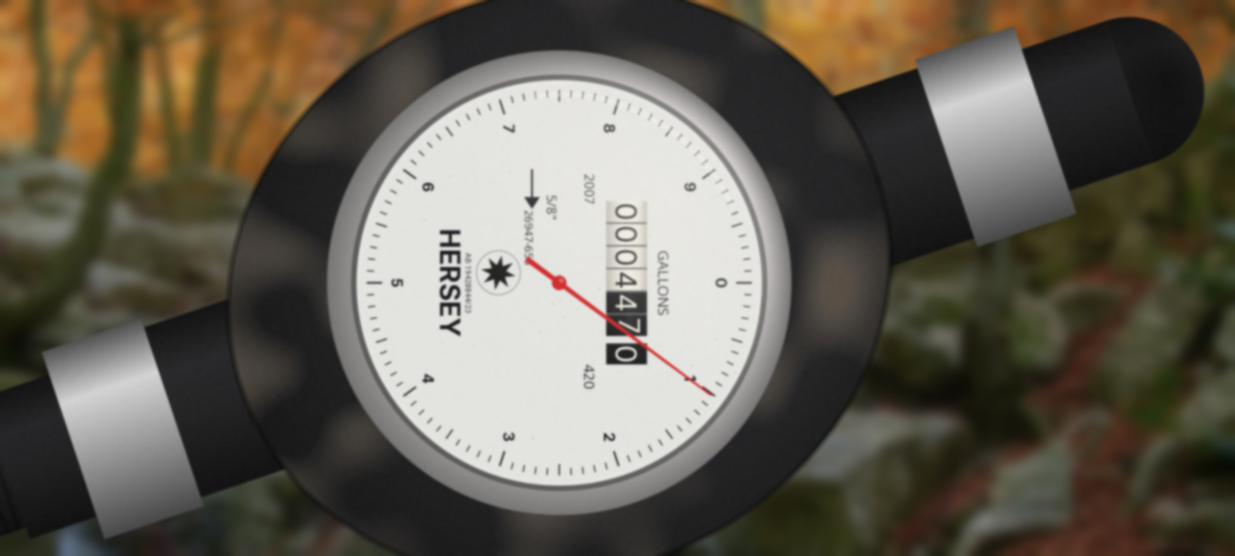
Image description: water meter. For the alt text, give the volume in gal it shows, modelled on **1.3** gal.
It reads **4471.0** gal
